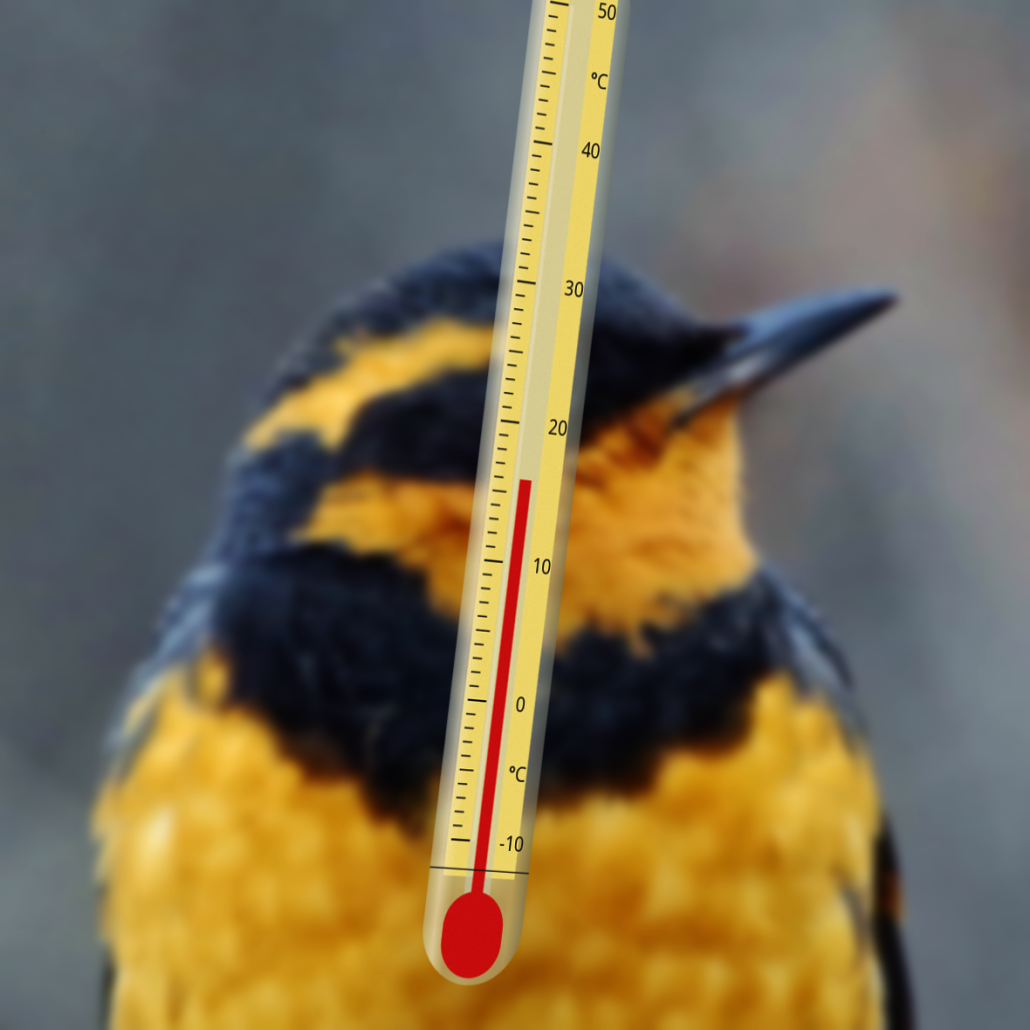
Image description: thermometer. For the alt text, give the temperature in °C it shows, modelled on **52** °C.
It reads **16** °C
